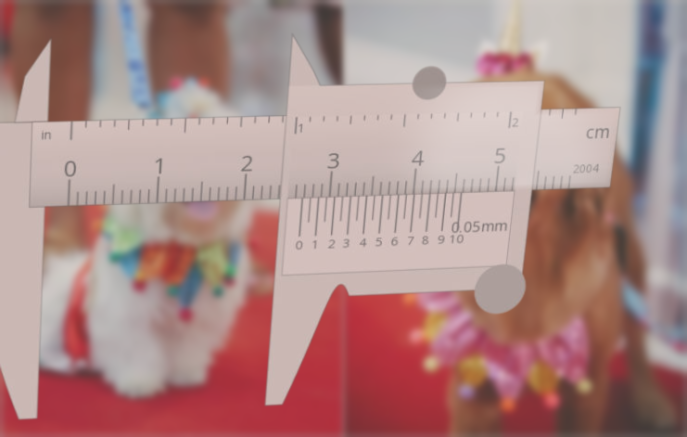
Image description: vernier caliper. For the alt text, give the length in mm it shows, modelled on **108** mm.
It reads **26.8** mm
